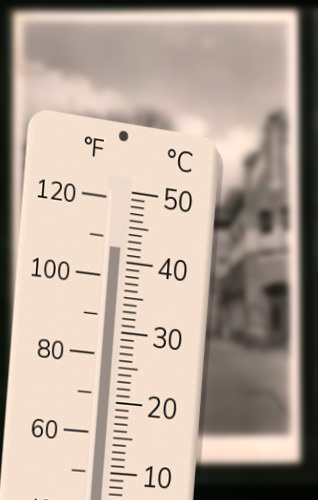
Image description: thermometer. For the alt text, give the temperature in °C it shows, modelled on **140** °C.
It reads **42** °C
